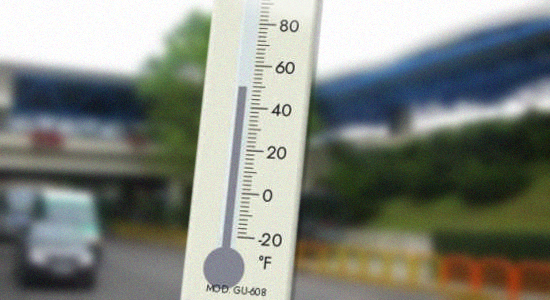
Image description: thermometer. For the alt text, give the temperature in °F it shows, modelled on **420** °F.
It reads **50** °F
